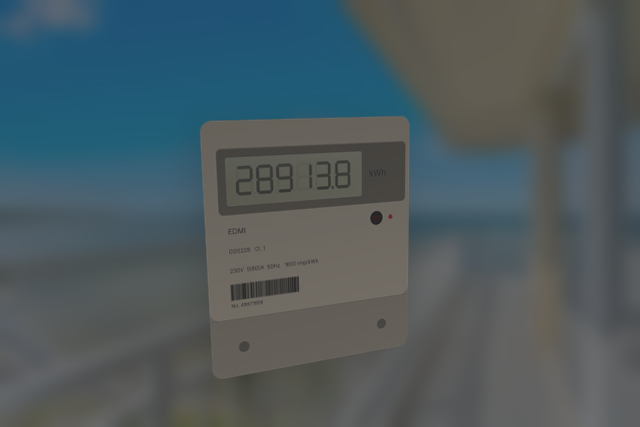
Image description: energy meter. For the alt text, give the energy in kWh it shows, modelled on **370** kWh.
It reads **28913.8** kWh
